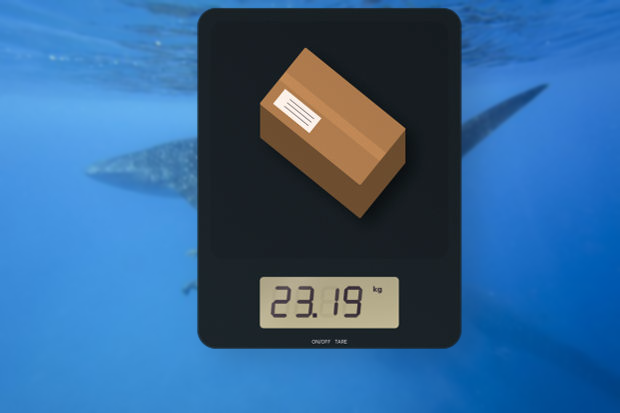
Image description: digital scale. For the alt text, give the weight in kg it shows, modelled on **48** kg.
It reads **23.19** kg
